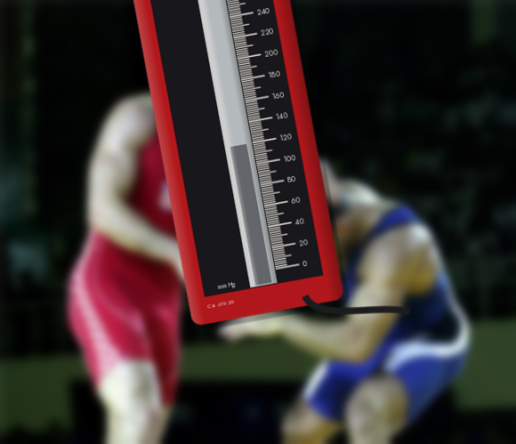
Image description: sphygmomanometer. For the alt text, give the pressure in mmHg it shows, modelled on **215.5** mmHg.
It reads **120** mmHg
